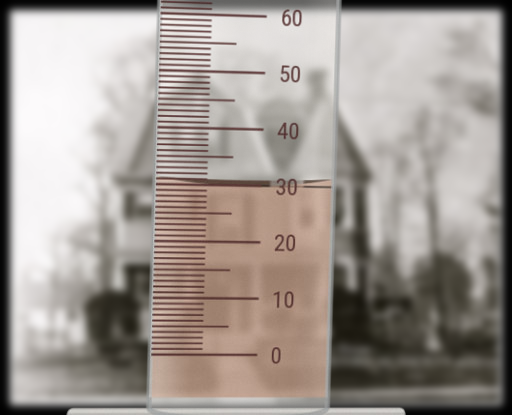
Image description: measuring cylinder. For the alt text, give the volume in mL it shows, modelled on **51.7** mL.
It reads **30** mL
